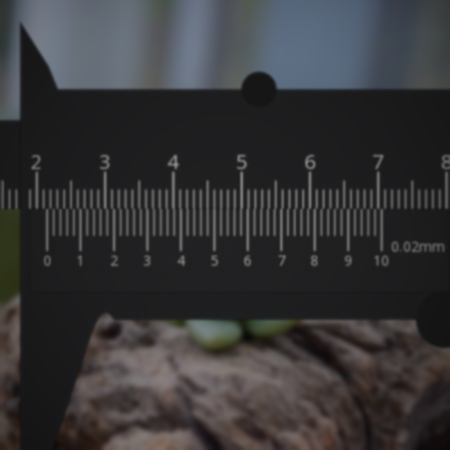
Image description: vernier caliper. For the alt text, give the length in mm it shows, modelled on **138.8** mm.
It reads **21.5** mm
